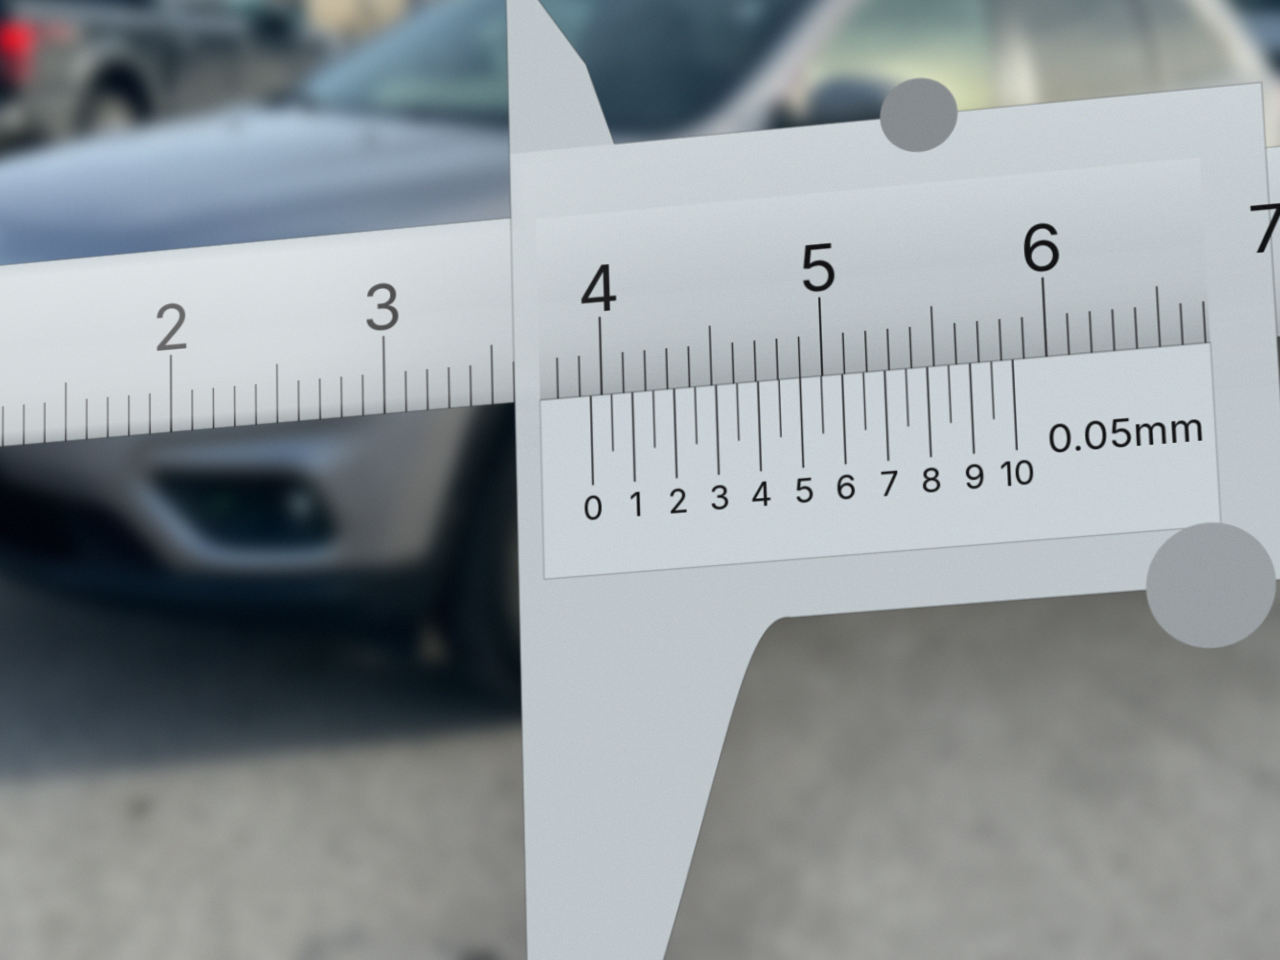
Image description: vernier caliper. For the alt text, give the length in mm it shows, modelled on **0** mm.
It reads **39.5** mm
